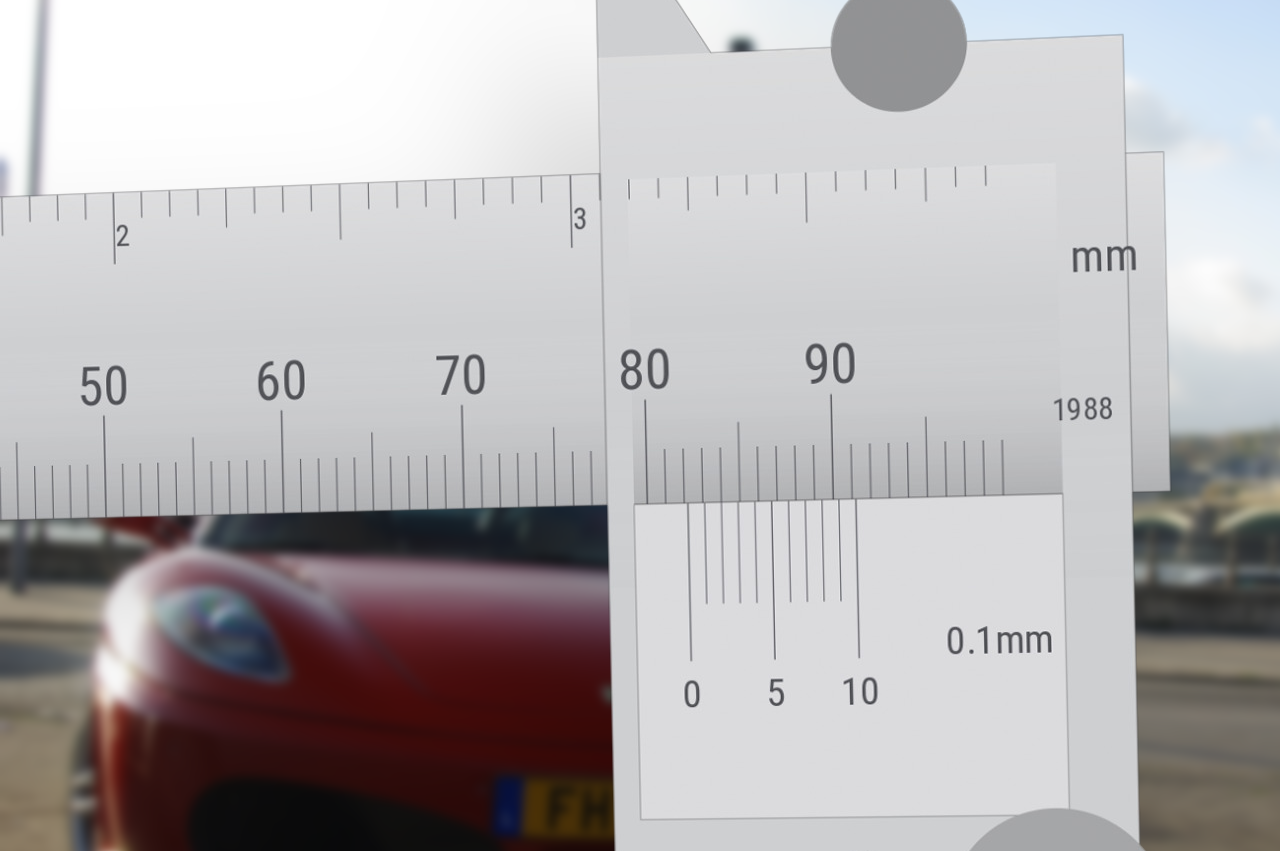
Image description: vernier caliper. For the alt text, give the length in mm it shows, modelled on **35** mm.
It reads **82.2** mm
